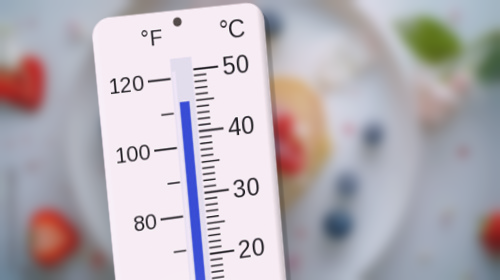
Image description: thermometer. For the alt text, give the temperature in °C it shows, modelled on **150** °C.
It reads **45** °C
